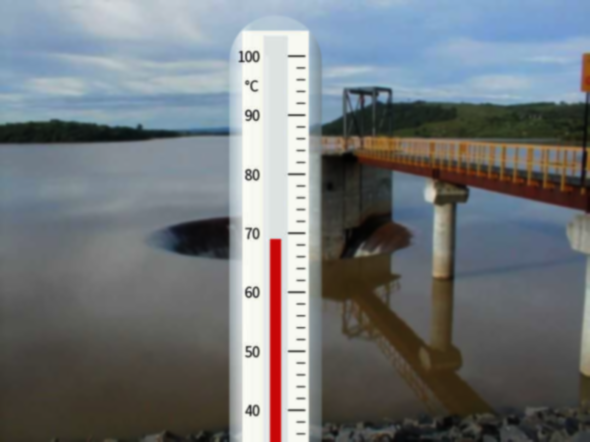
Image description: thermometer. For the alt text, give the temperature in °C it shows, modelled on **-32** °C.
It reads **69** °C
